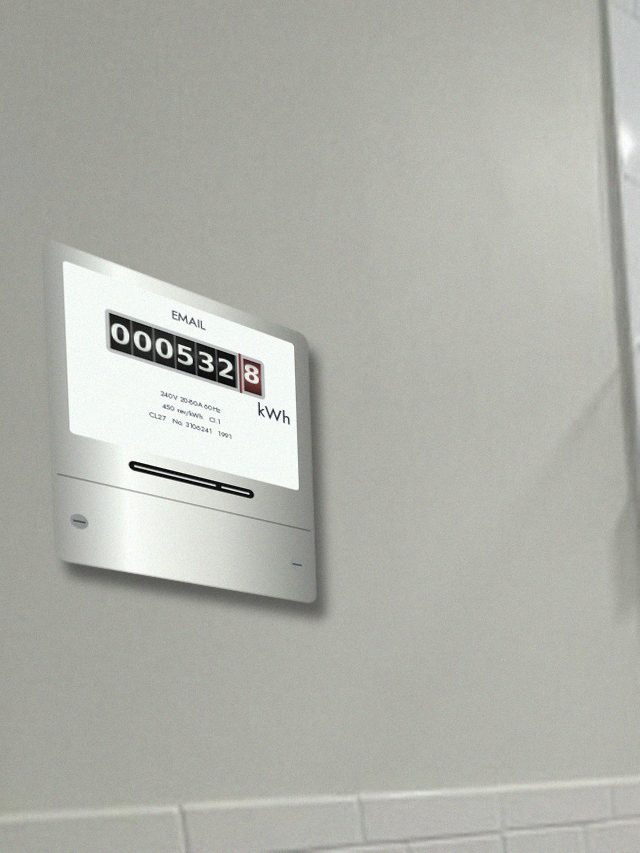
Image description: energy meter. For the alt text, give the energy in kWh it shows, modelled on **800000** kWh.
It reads **532.8** kWh
